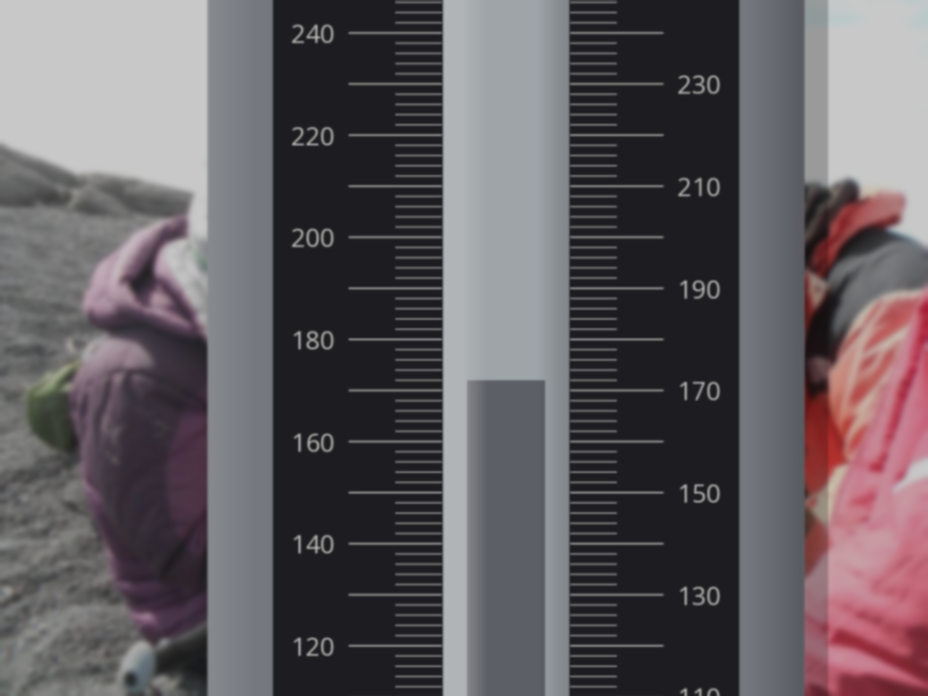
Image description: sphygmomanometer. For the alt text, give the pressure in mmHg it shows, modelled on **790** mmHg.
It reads **172** mmHg
